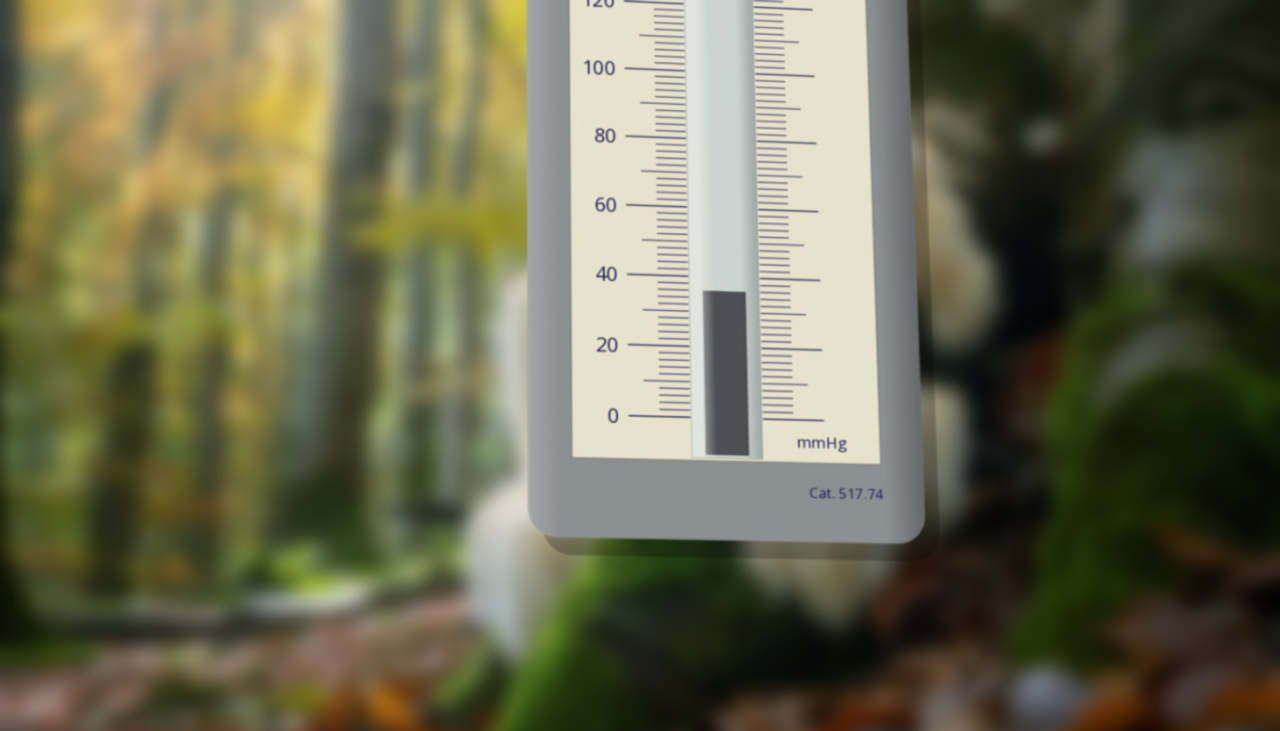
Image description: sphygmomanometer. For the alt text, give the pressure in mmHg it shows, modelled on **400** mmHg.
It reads **36** mmHg
